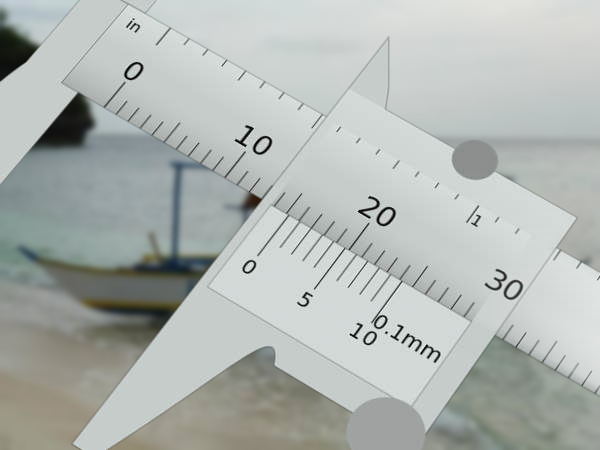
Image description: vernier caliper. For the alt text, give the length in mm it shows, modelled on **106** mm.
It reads **15.2** mm
